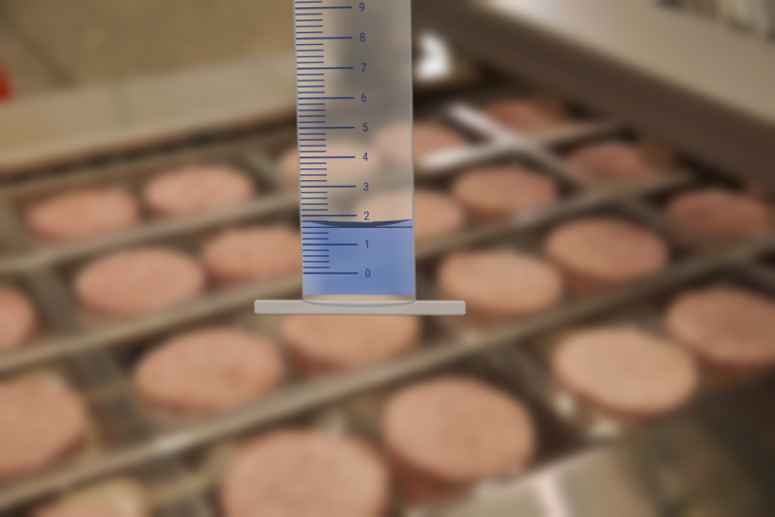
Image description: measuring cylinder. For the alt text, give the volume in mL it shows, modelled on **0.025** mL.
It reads **1.6** mL
